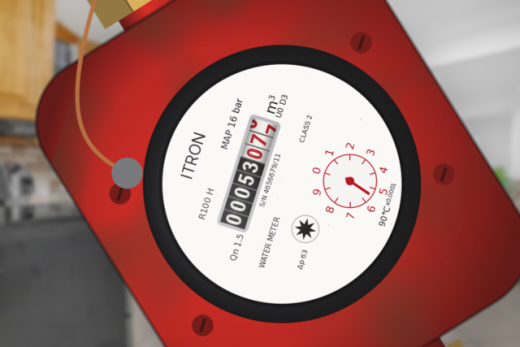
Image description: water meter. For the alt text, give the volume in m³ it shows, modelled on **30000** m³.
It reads **53.0765** m³
